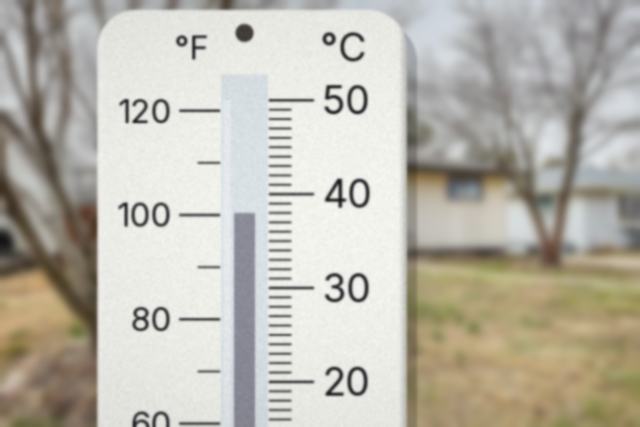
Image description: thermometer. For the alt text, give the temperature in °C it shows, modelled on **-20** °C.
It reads **38** °C
